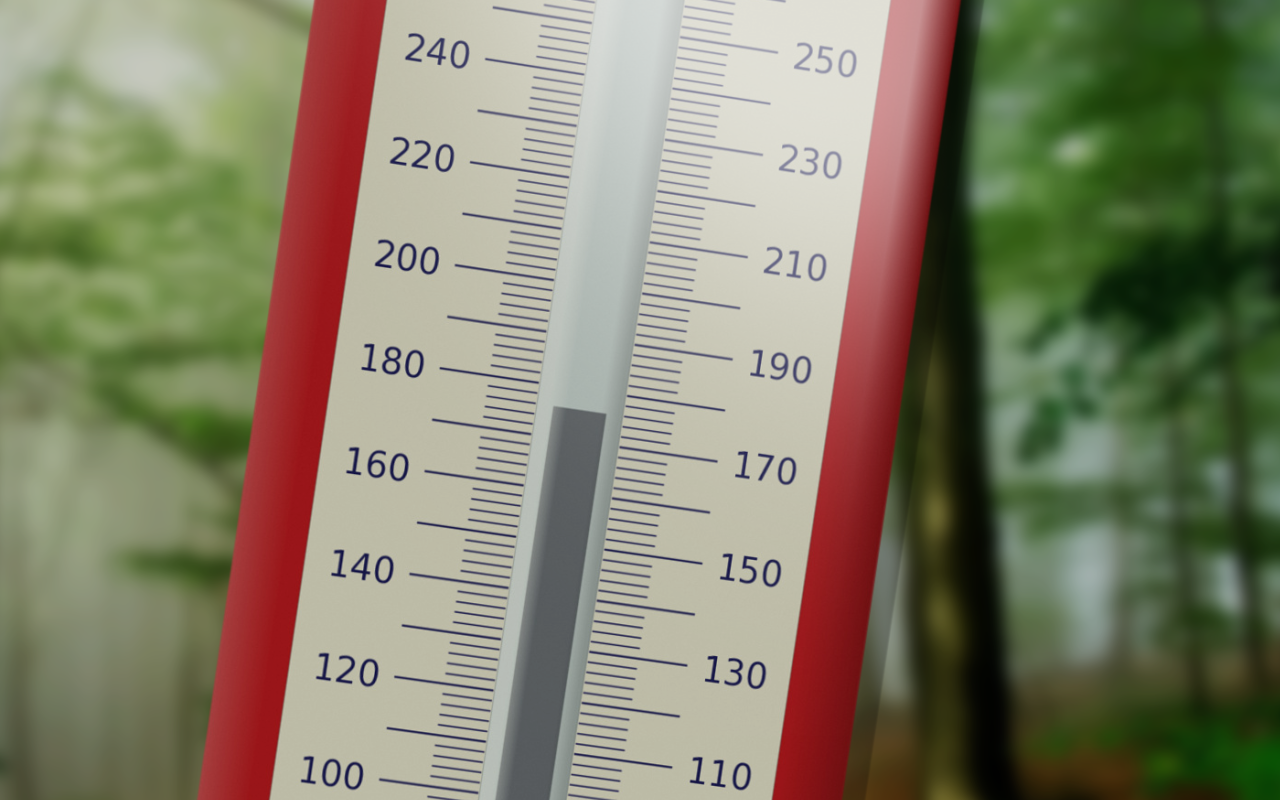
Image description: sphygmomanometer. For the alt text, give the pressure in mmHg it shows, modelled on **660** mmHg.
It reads **176** mmHg
